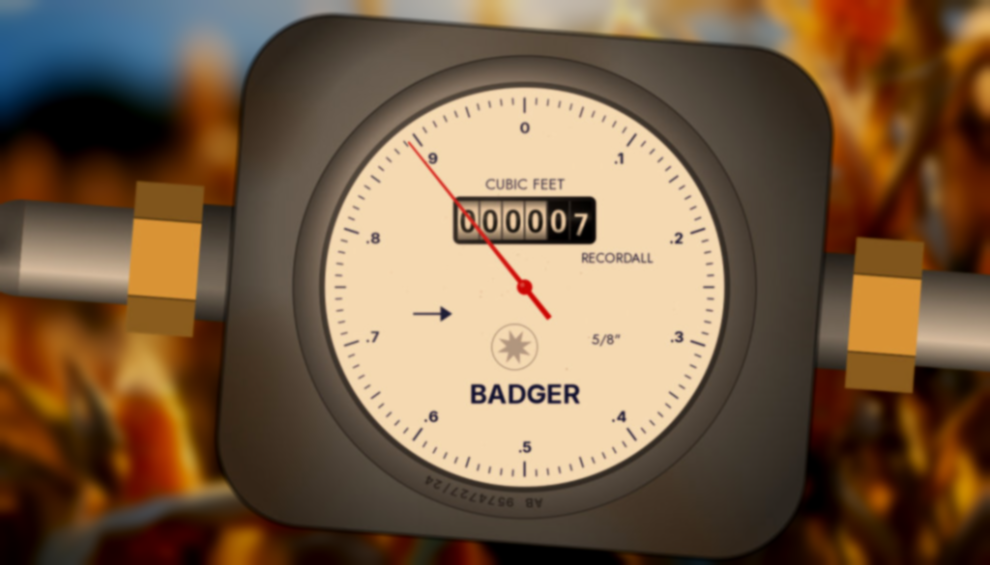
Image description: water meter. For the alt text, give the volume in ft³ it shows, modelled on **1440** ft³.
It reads **6.89** ft³
